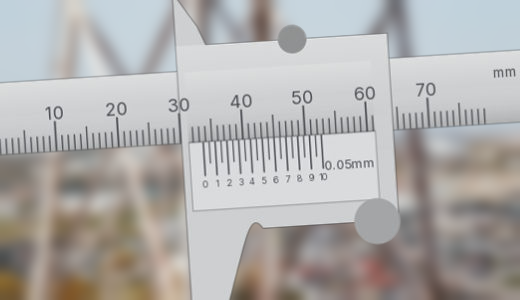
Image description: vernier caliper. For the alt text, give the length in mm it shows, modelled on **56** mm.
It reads **33.6** mm
